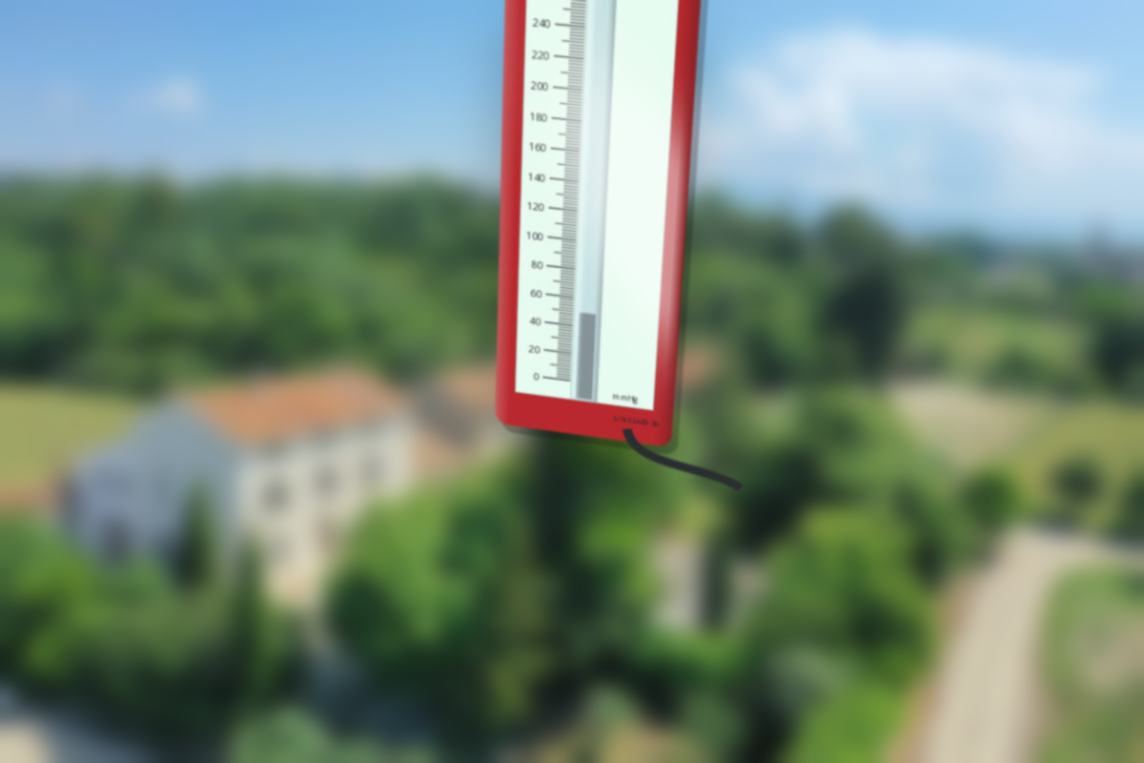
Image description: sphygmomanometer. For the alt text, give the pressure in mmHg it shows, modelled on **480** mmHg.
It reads **50** mmHg
